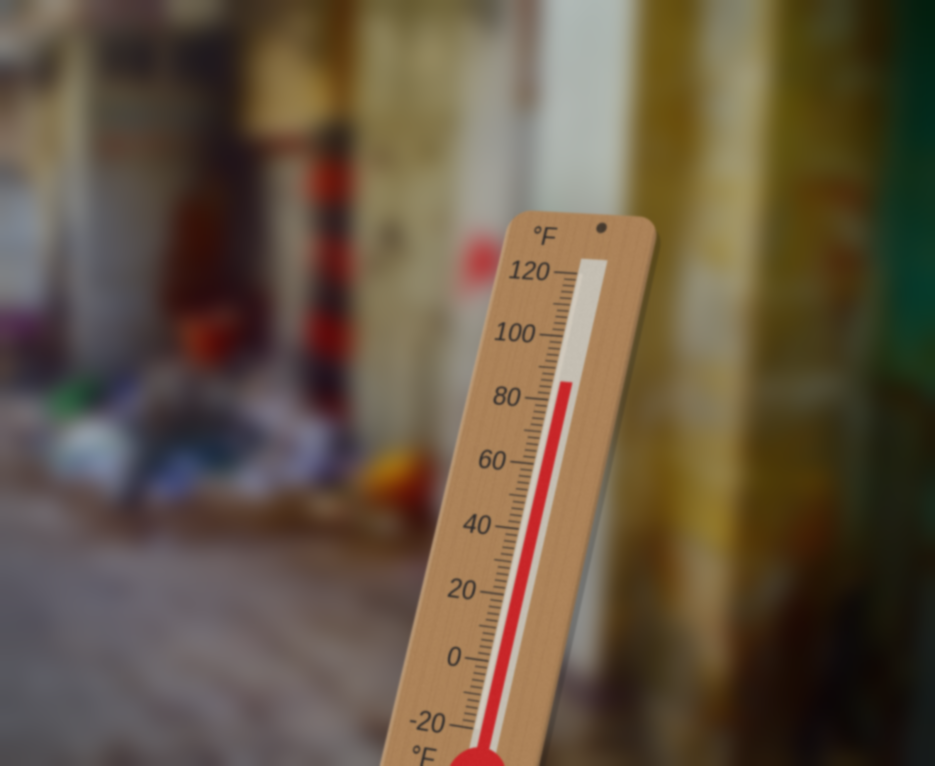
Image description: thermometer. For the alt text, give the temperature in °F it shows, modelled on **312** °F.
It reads **86** °F
